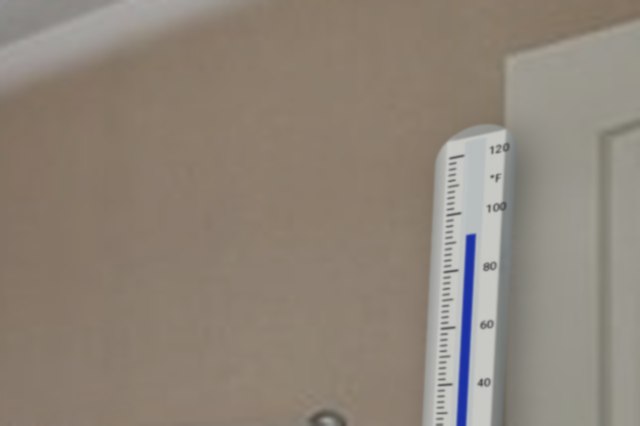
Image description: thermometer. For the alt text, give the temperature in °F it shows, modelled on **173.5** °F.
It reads **92** °F
